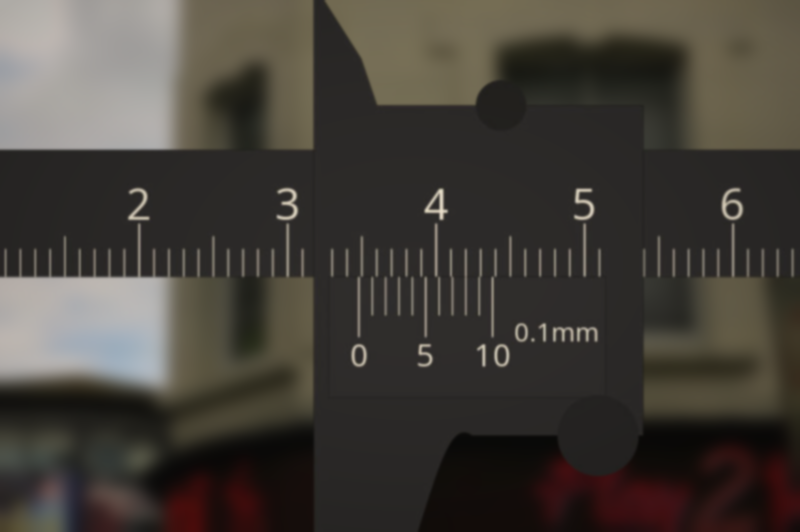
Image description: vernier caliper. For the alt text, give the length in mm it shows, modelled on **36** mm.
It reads **34.8** mm
